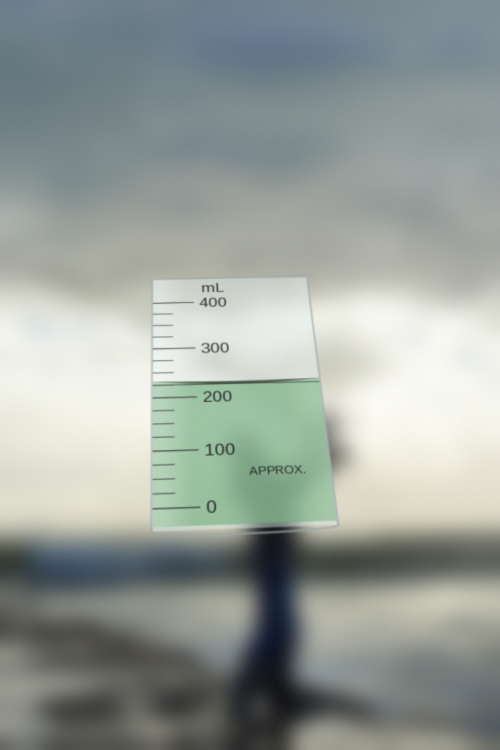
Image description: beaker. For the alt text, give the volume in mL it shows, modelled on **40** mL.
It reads **225** mL
